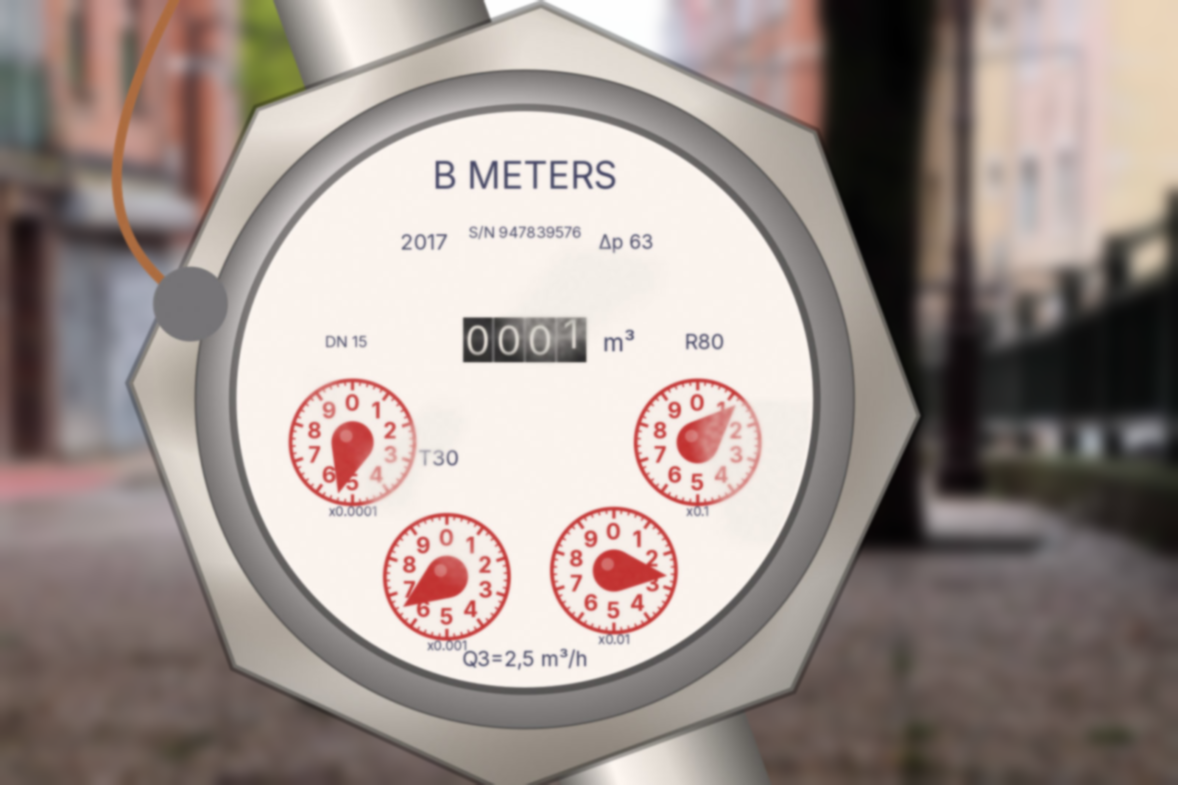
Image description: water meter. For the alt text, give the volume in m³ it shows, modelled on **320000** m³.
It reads **1.1265** m³
